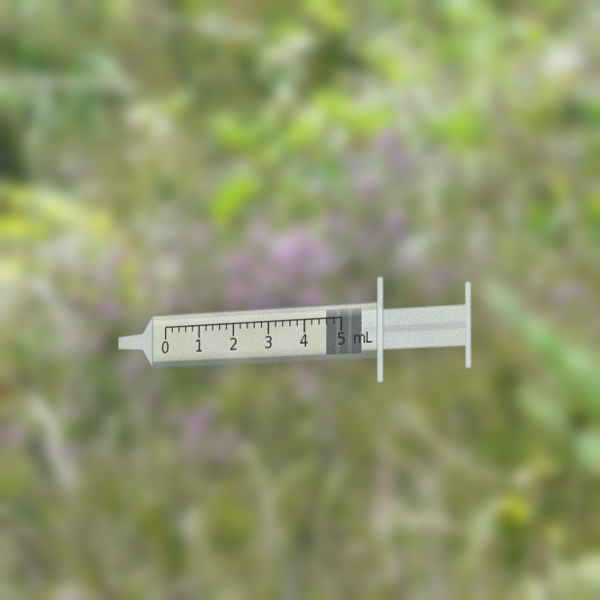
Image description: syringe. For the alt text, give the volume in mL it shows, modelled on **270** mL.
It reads **4.6** mL
